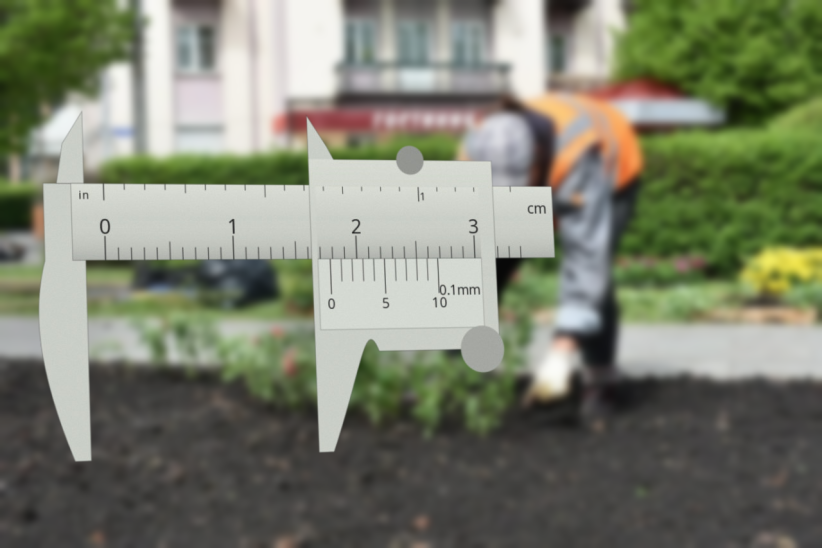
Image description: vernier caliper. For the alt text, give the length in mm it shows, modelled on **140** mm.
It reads **17.8** mm
